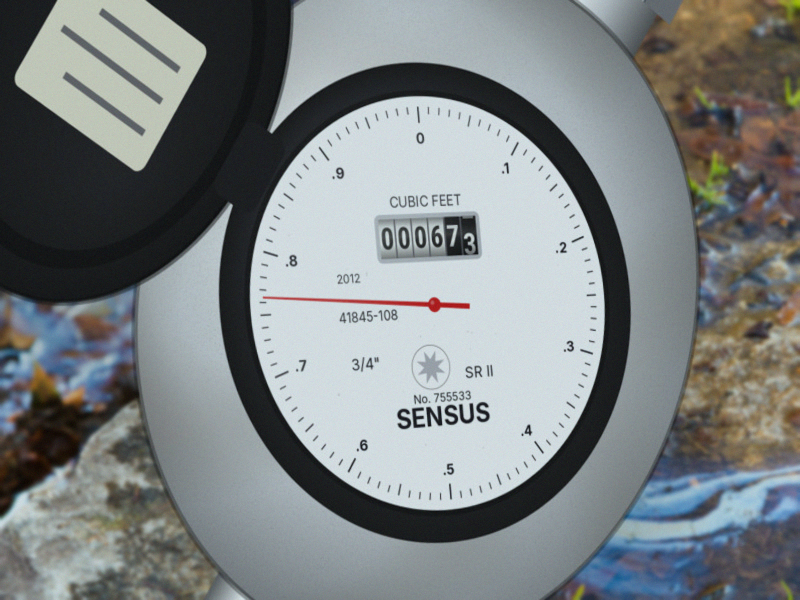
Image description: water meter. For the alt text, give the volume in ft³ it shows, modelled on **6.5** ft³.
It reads **672.76** ft³
